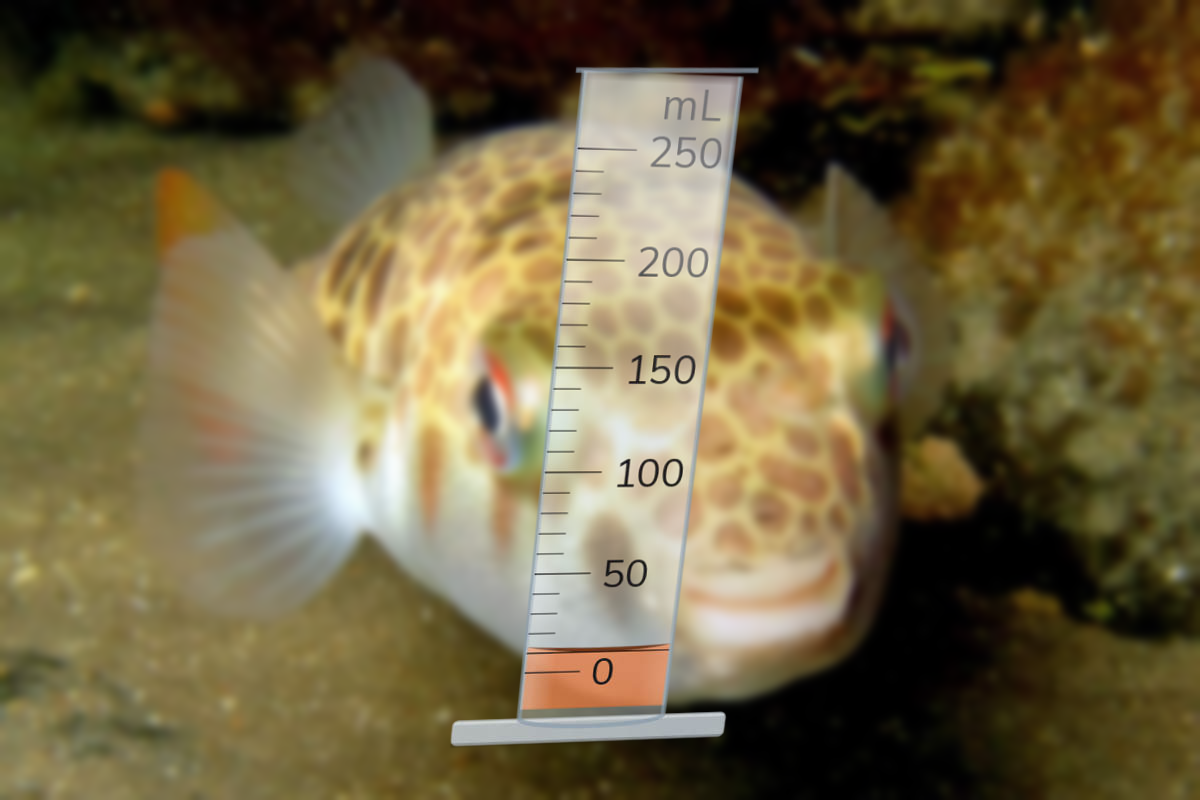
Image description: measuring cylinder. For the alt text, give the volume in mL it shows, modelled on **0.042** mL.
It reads **10** mL
